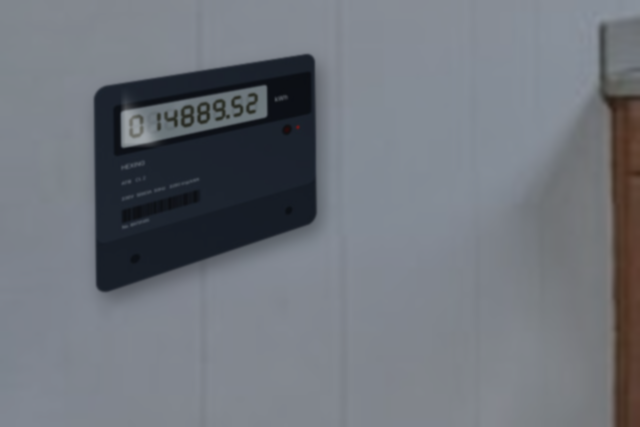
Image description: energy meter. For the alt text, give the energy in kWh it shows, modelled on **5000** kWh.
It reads **14889.52** kWh
